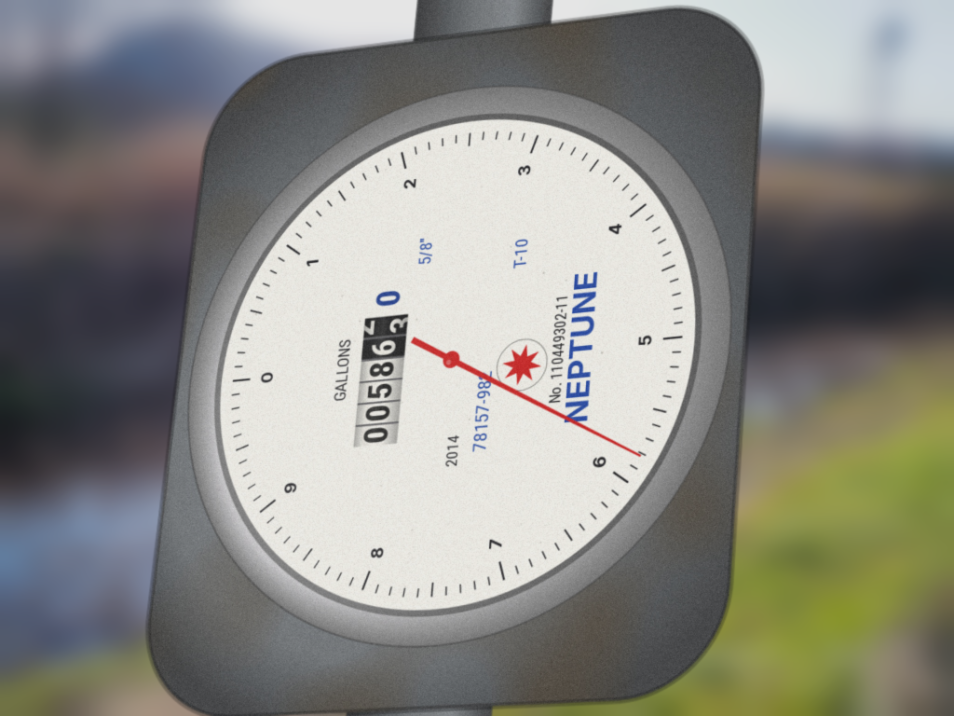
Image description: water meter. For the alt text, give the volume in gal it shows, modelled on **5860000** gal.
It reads **58625.8** gal
